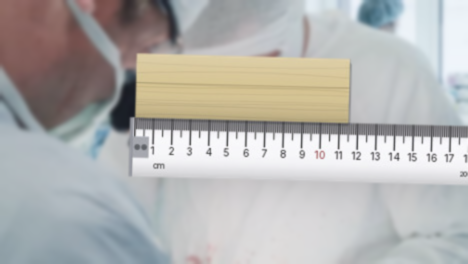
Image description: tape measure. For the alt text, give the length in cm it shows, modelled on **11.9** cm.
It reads **11.5** cm
